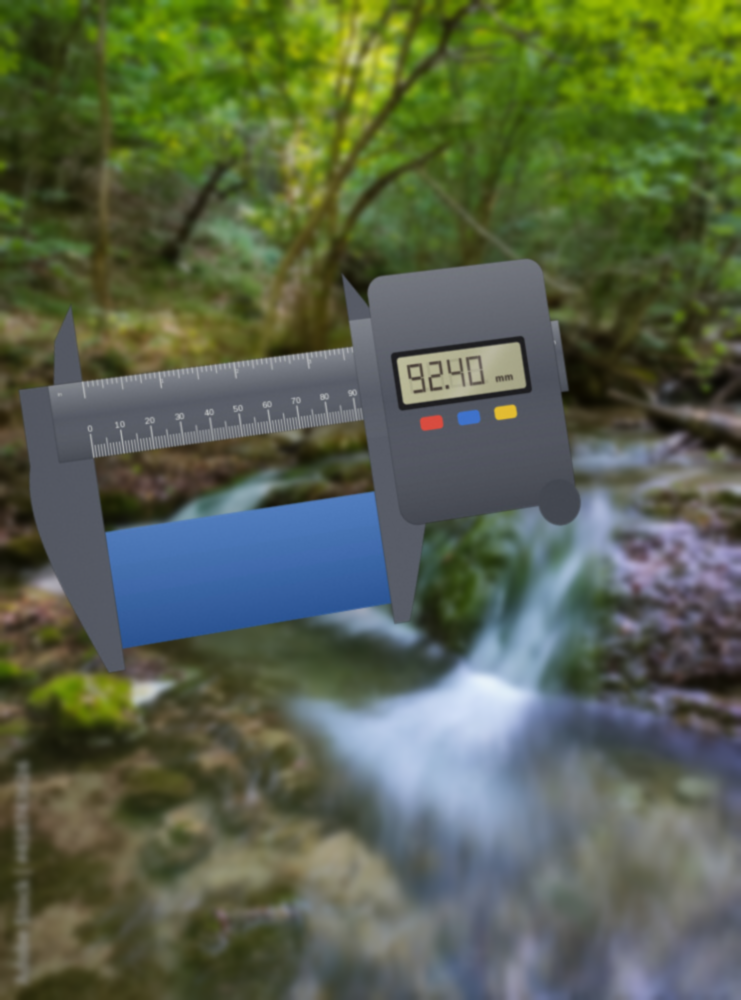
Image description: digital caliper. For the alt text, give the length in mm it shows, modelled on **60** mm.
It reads **92.40** mm
